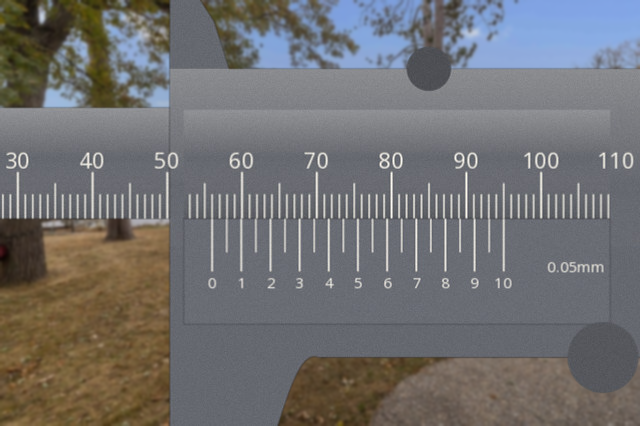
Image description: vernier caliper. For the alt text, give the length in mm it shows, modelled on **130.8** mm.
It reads **56.0** mm
